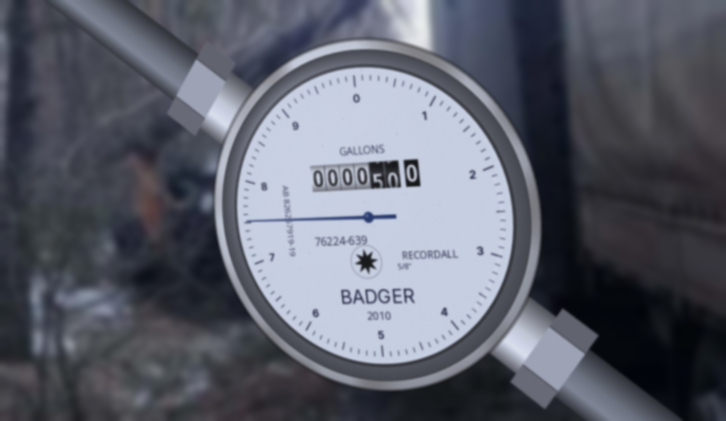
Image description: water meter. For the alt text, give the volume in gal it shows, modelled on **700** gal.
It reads **497.5** gal
